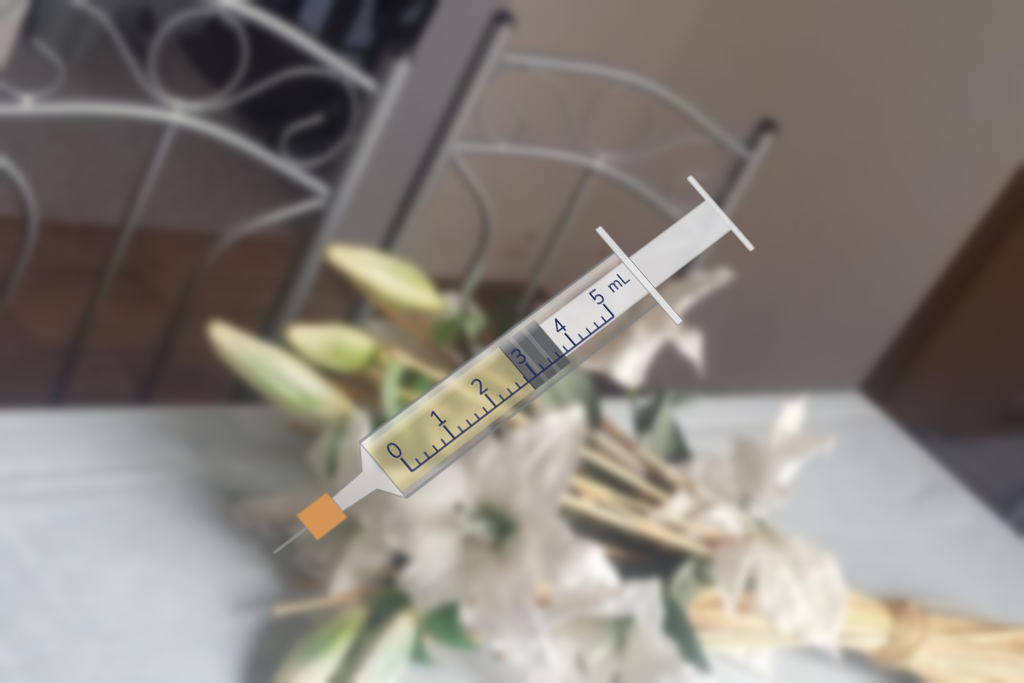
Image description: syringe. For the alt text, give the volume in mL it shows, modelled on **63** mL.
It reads **2.8** mL
